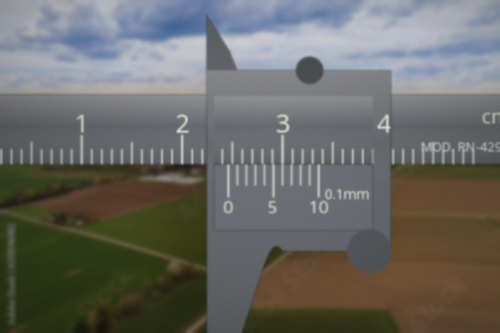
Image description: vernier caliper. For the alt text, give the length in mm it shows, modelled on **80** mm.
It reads **24.6** mm
